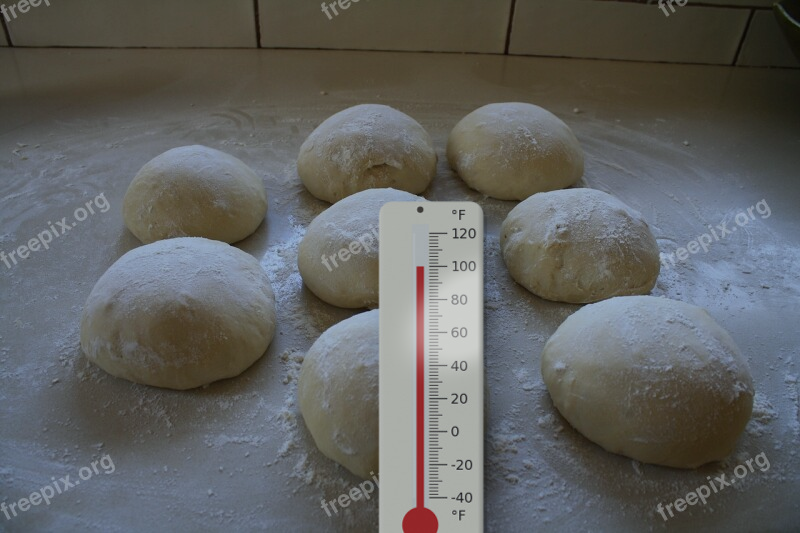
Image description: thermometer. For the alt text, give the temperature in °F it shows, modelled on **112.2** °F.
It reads **100** °F
